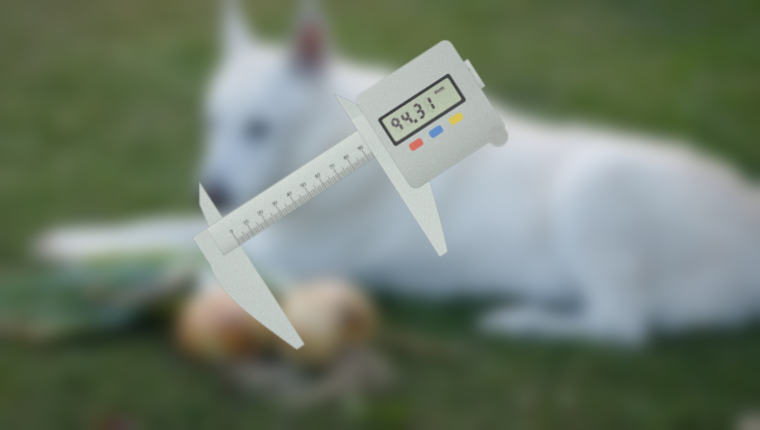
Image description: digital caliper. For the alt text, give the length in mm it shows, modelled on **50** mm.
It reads **94.31** mm
